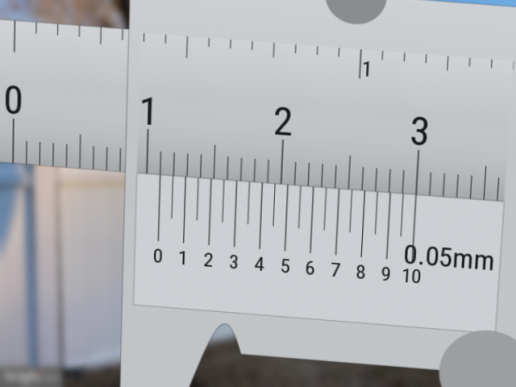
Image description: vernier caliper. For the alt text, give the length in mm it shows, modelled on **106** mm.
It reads **11.0** mm
